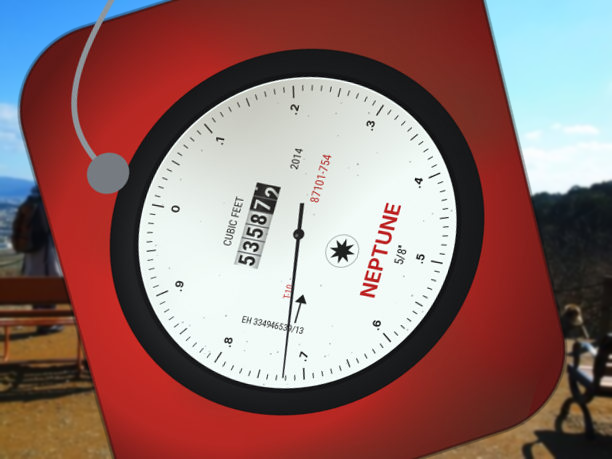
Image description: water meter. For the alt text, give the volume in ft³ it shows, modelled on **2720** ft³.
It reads **535871.72** ft³
